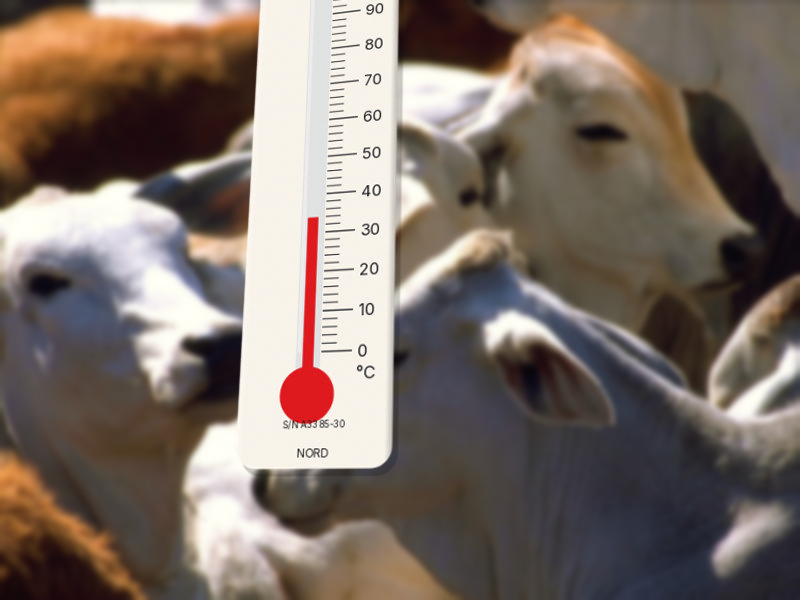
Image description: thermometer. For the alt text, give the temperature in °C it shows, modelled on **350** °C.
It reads **34** °C
